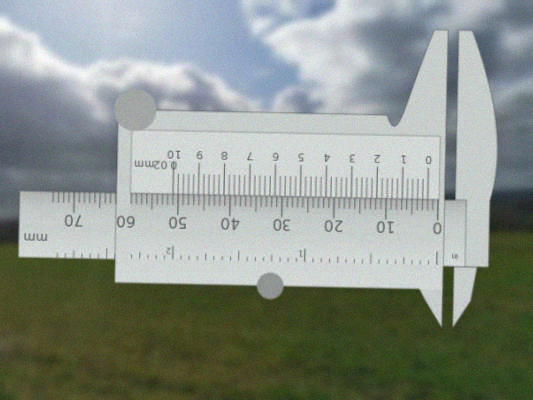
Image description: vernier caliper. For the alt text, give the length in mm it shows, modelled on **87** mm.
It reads **2.0** mm
